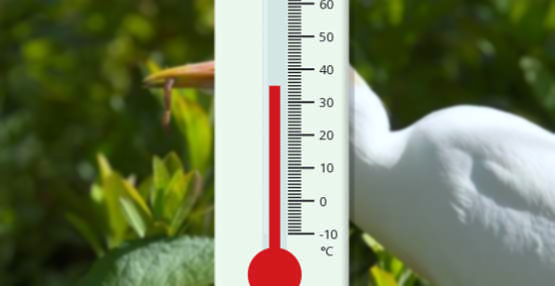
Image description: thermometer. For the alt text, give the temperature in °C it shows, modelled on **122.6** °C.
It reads **35** °C
